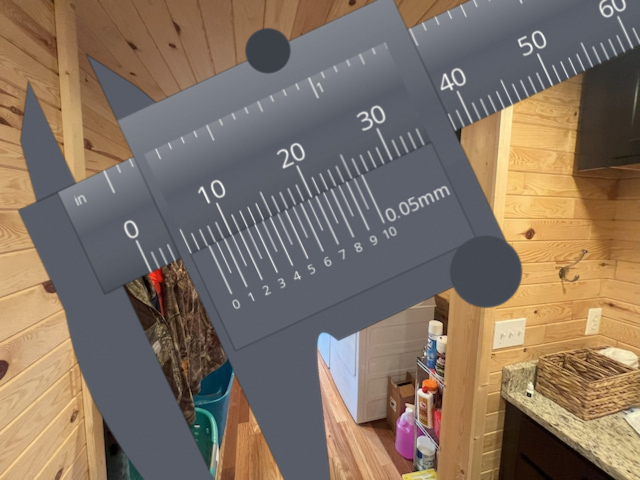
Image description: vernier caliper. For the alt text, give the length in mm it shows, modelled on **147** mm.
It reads **7.2** mm
